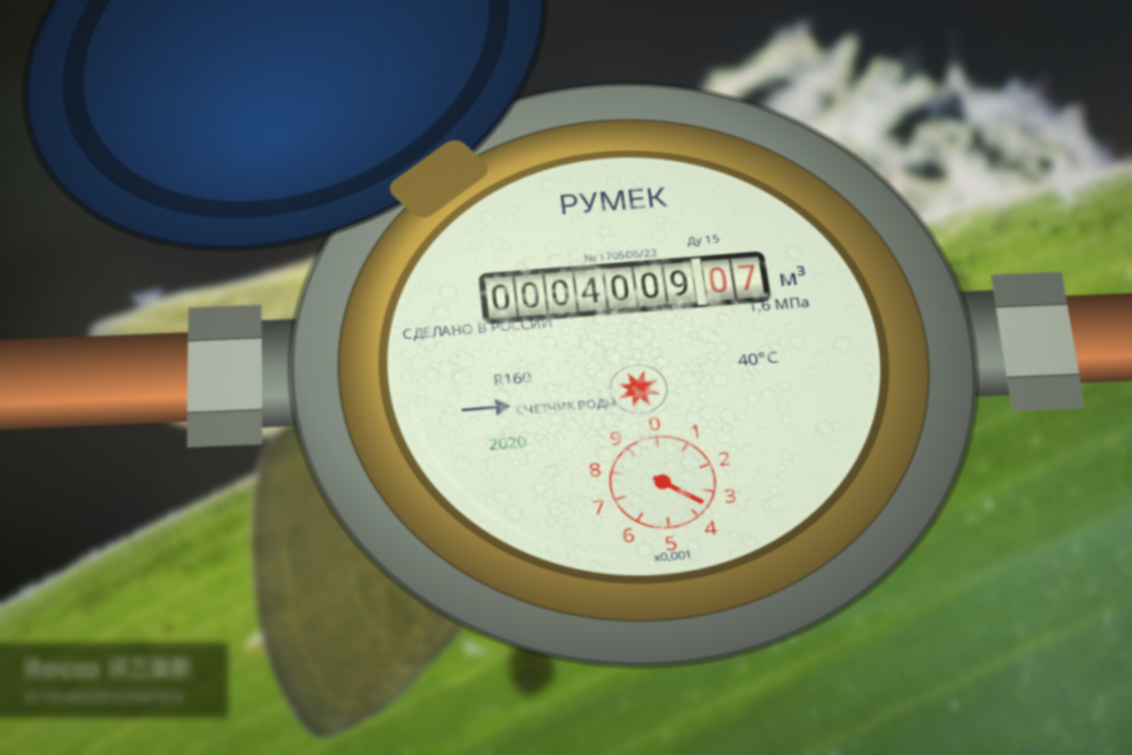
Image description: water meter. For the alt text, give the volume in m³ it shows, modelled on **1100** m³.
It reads **4009.073** m³
